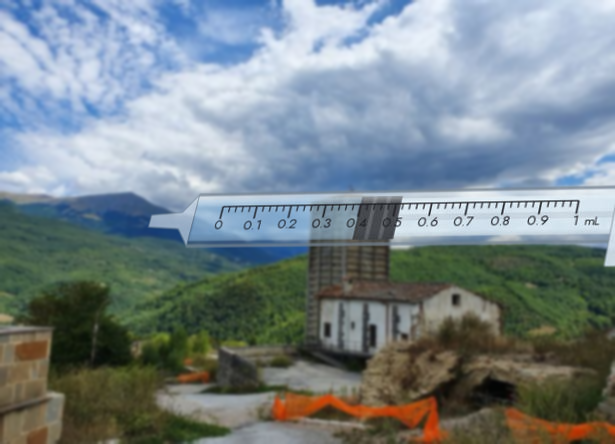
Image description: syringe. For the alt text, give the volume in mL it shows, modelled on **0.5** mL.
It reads **0.4** mL
